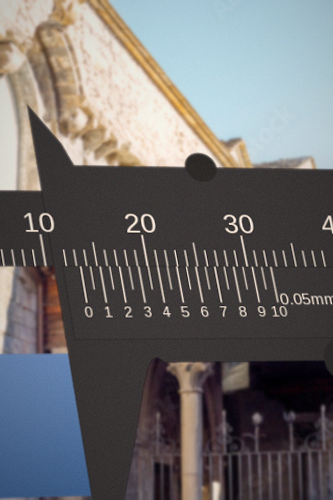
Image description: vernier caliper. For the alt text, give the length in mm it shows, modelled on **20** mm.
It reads **13.4** mm
